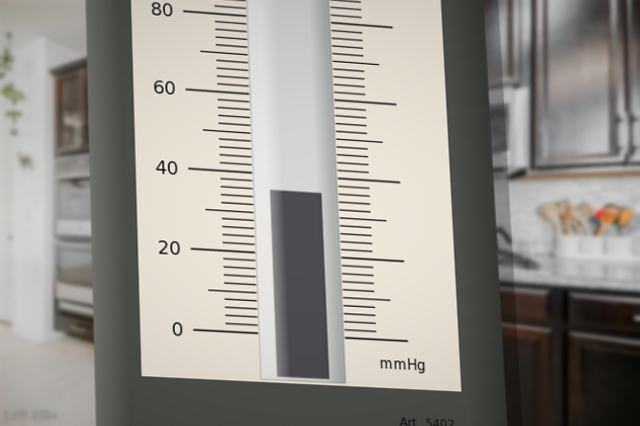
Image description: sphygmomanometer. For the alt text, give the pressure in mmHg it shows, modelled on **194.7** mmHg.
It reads **36** mmHg
